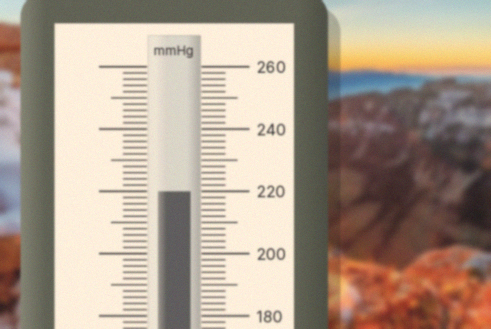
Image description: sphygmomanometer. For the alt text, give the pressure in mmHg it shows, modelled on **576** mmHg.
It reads **220** mmHg
